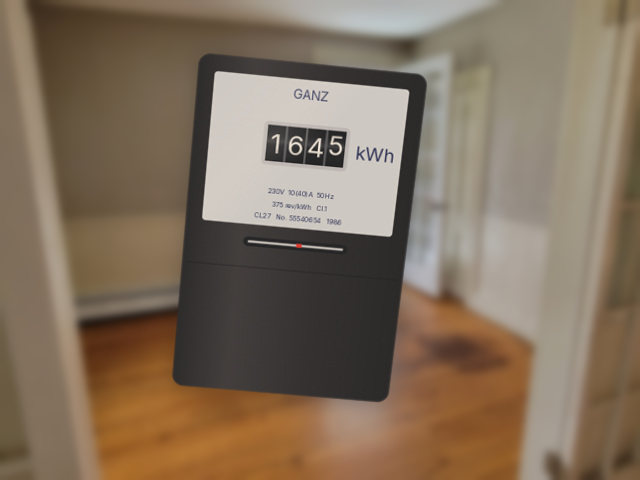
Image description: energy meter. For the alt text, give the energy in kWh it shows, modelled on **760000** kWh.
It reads **1645** kWh
